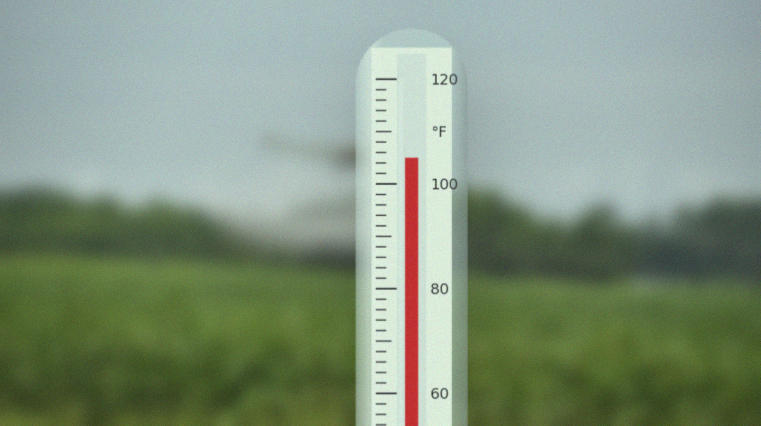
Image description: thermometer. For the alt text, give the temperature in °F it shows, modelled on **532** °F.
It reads **105** °F
